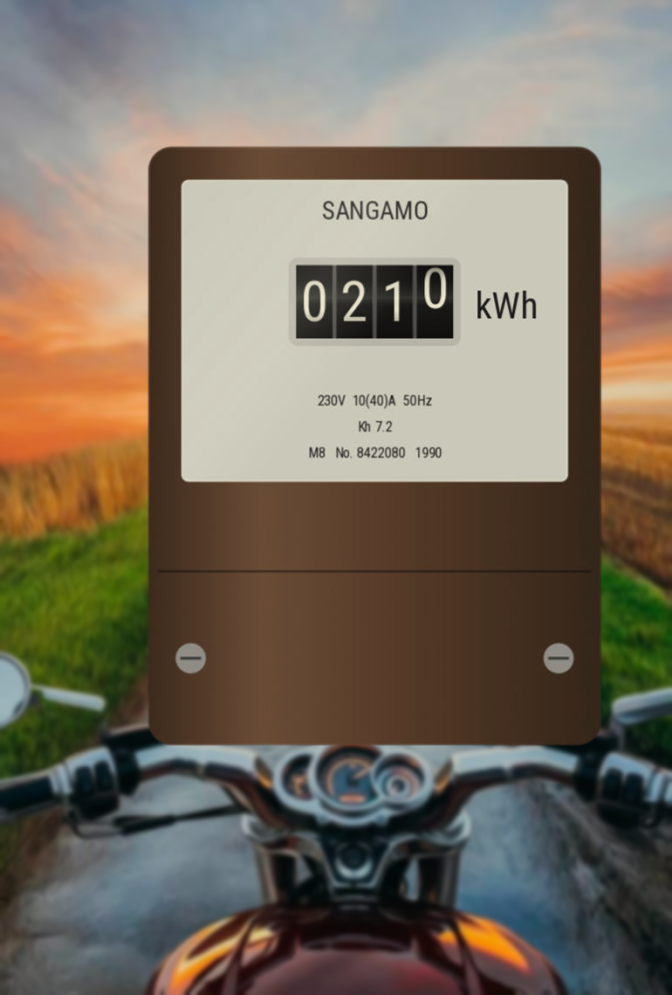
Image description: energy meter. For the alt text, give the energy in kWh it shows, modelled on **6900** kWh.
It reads **210** kWh
